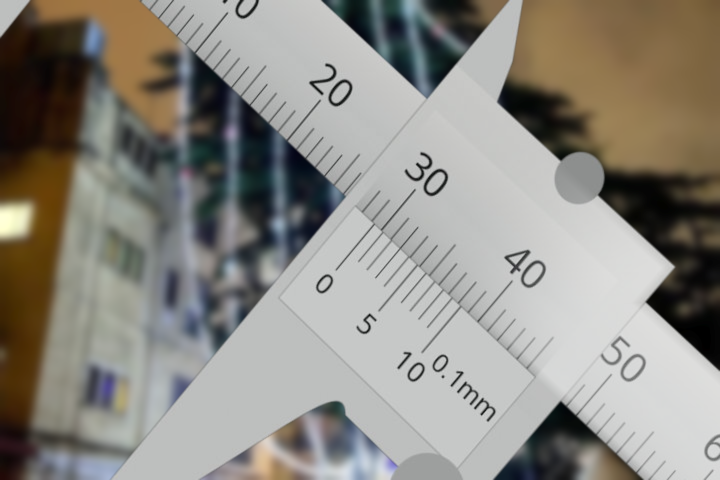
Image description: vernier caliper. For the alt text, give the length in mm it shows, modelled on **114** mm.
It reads **29.3** mm
